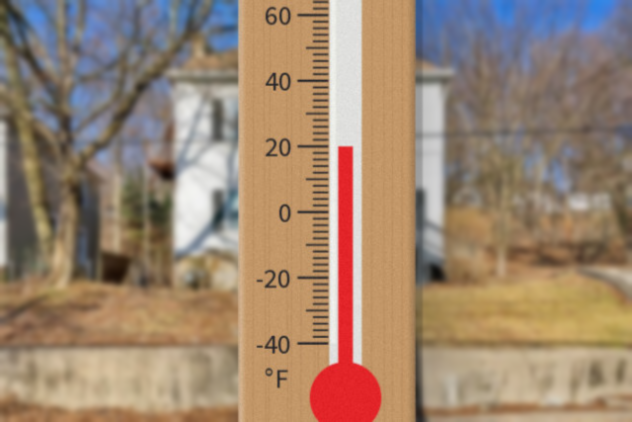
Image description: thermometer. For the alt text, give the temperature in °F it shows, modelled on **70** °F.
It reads **20** °F
